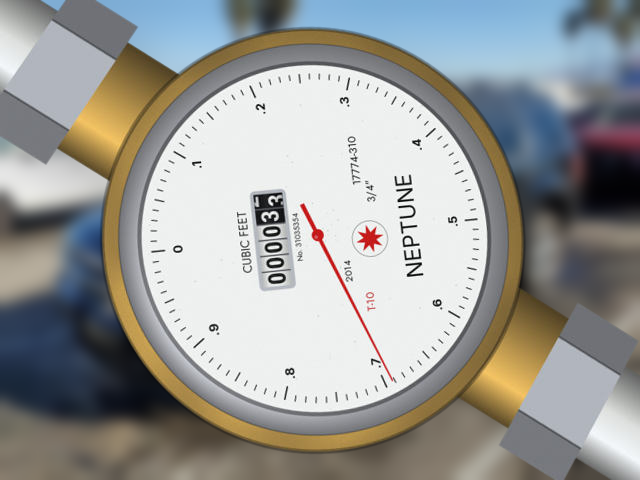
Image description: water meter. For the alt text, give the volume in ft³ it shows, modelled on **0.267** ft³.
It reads **32.69** ft³
